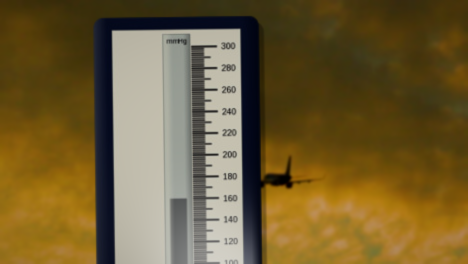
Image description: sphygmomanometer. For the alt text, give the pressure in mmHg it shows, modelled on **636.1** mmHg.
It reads **160** mmHg
